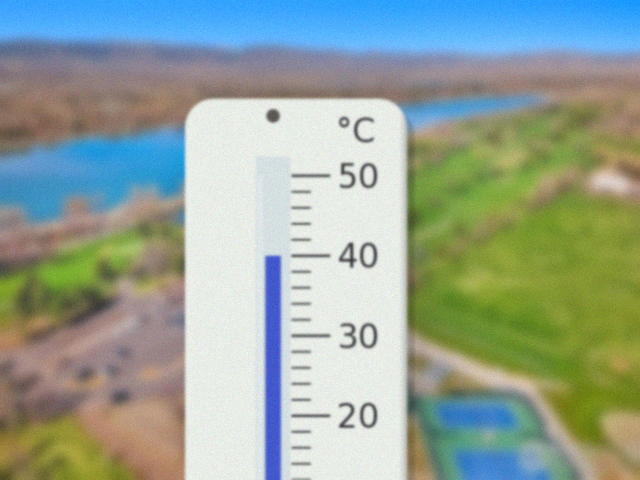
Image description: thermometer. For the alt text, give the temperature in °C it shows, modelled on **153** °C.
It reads **40** °C
